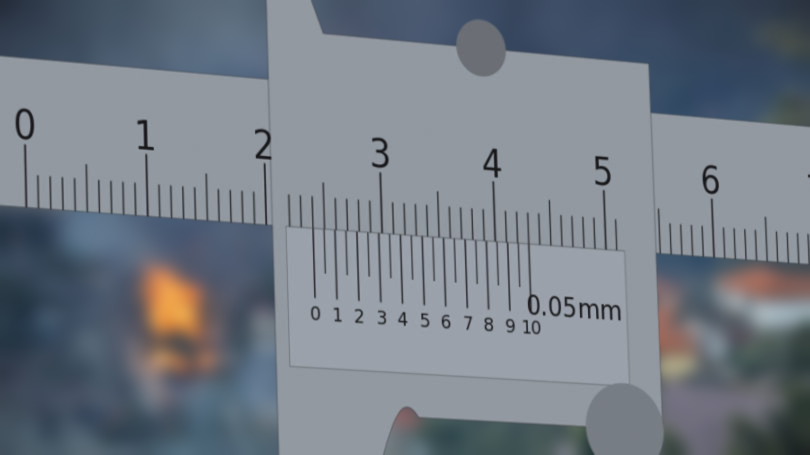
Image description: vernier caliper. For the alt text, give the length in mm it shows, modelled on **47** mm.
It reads **24.0** mm
